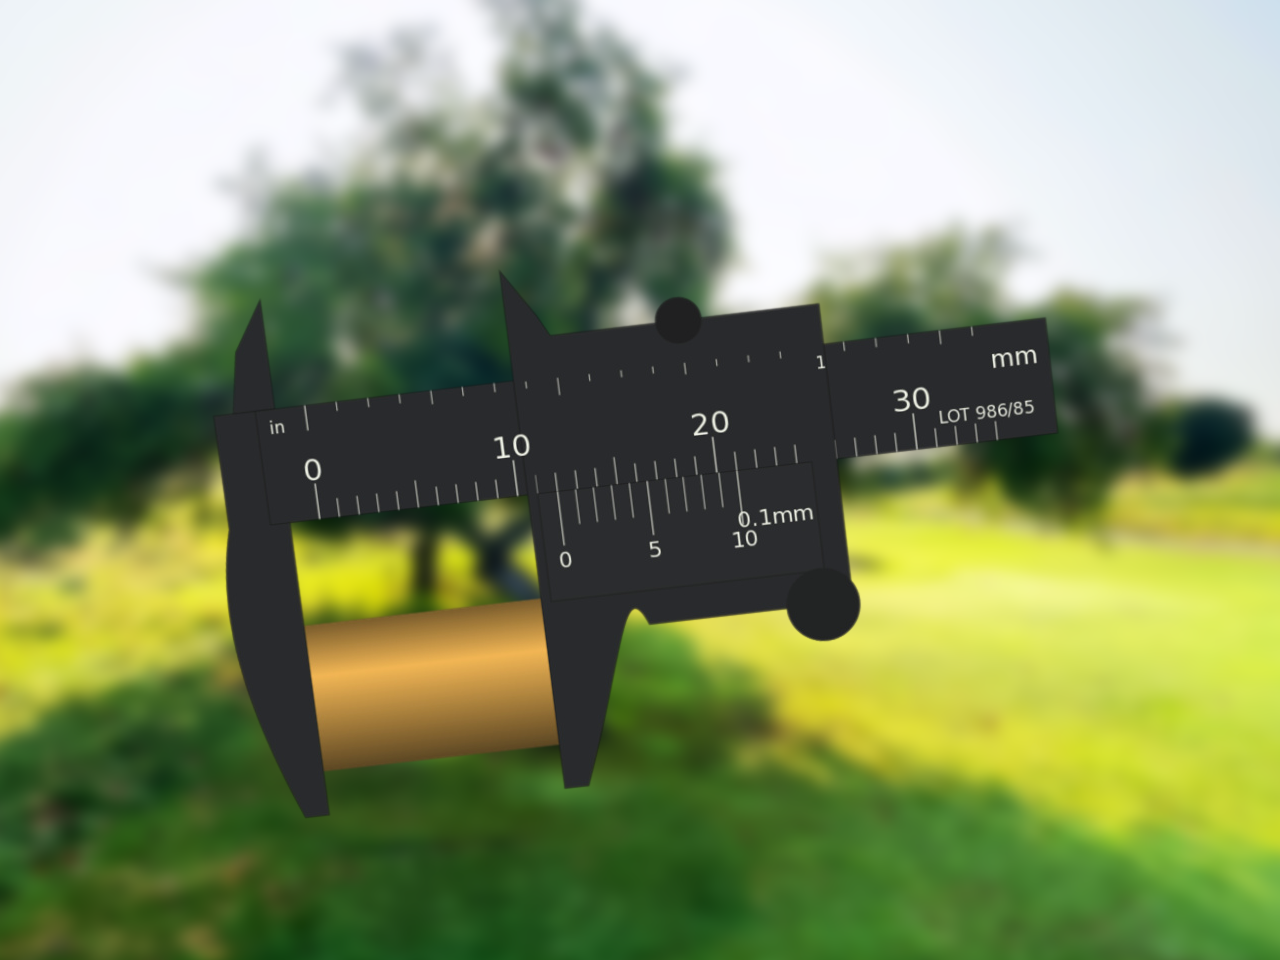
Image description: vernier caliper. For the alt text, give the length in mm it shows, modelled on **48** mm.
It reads **12.0** mm
